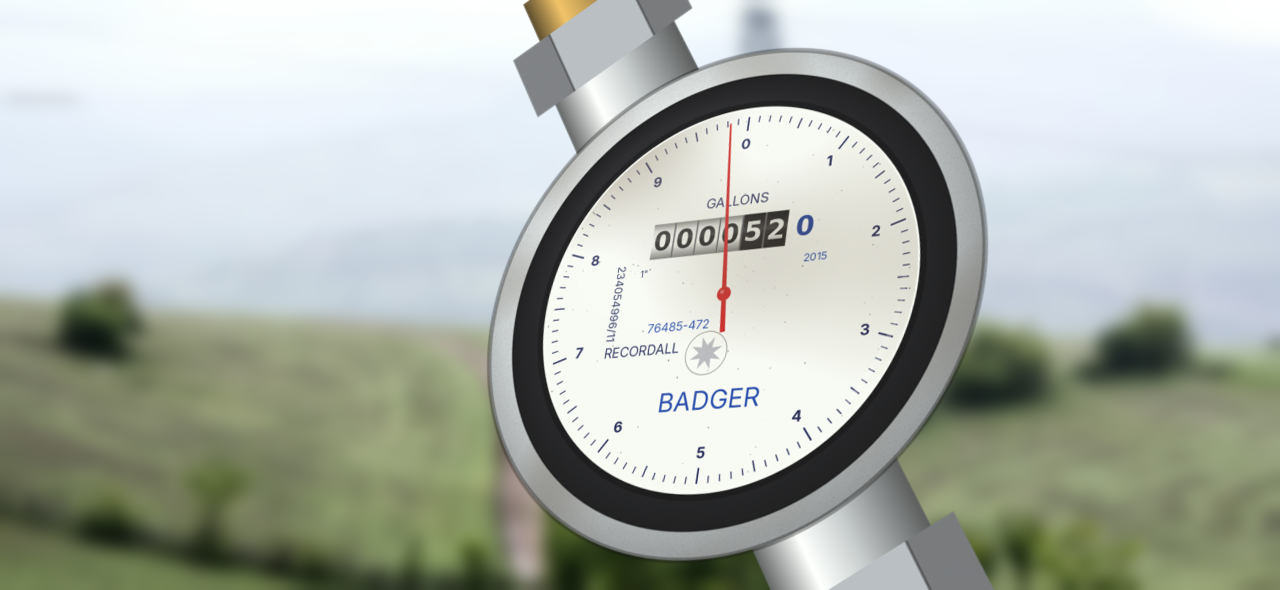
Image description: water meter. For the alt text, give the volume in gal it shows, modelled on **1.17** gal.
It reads **519.8** gal
